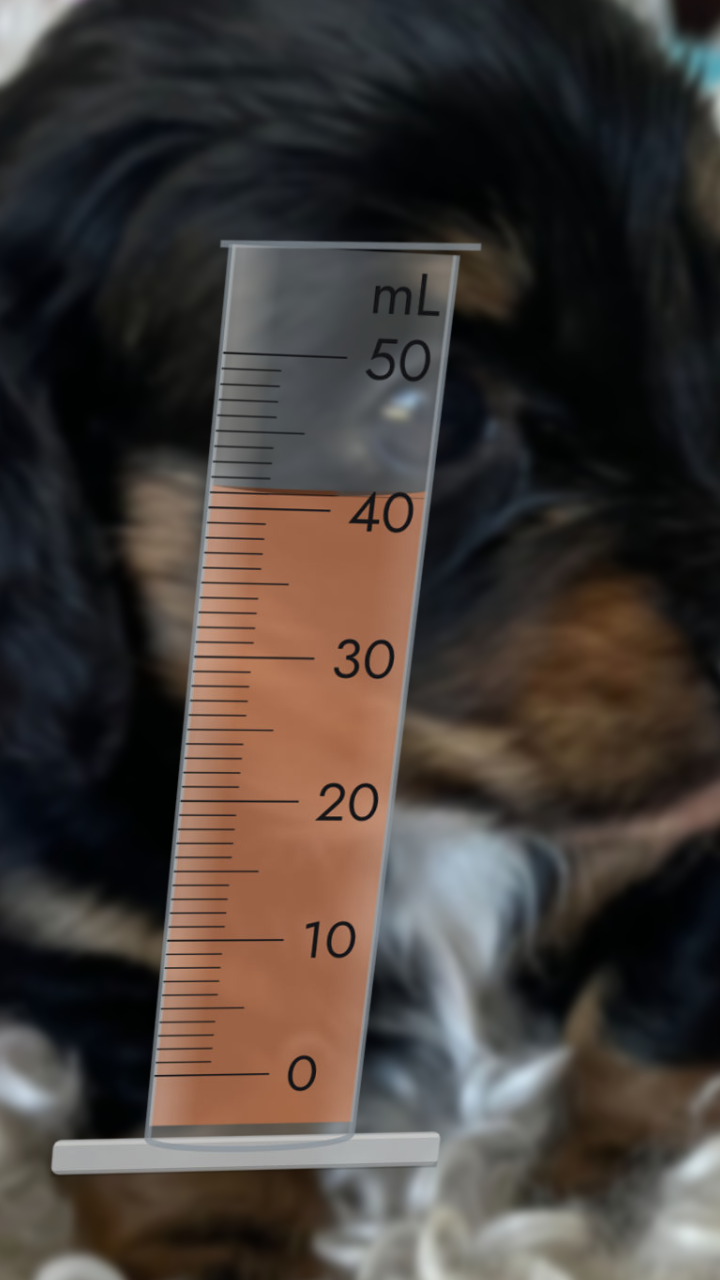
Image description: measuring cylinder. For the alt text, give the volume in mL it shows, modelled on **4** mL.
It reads **41** mL
